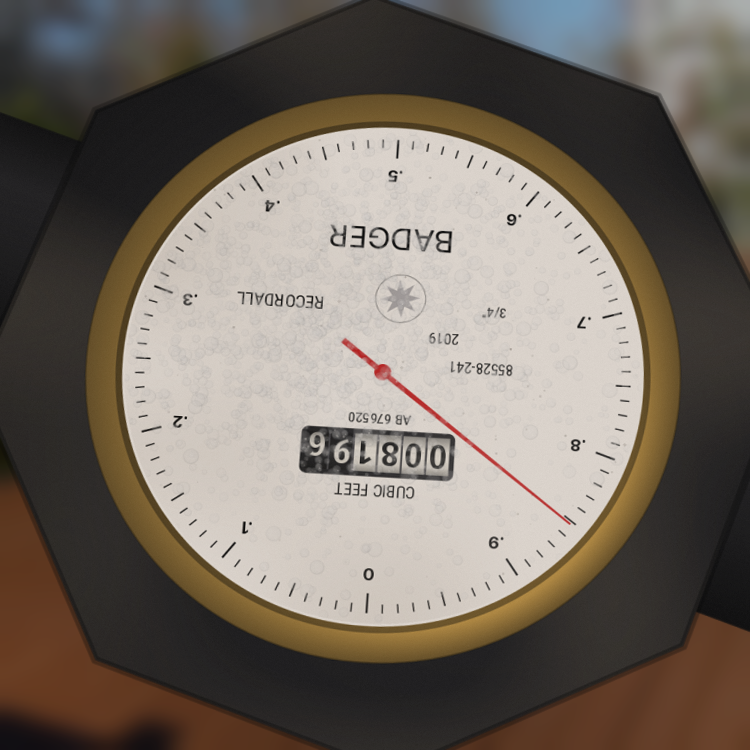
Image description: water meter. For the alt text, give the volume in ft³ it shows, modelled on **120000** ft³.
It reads **8195.85** ft³
